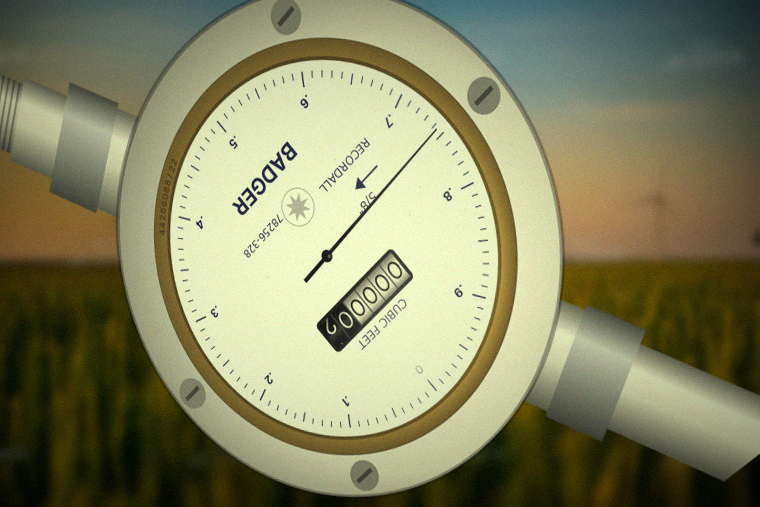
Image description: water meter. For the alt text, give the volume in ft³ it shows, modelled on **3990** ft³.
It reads **1.74** ft³
